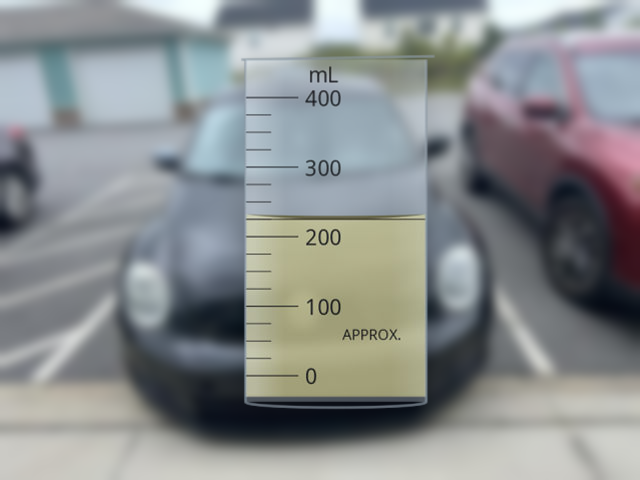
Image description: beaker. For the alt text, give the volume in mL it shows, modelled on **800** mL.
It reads **225** mL
